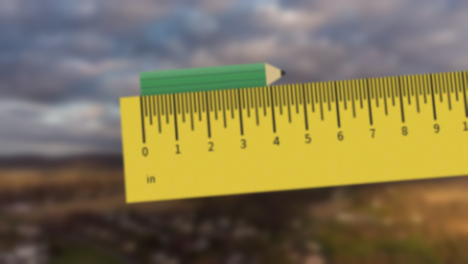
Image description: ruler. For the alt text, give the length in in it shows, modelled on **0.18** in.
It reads **4.5** in
